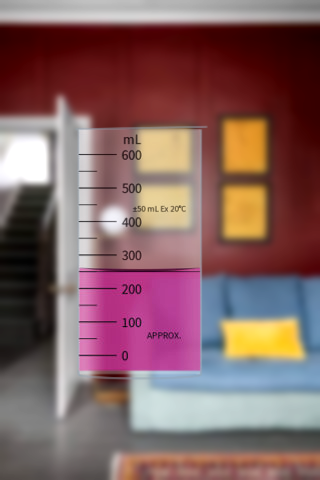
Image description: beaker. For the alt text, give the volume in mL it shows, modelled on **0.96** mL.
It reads **250** mL
